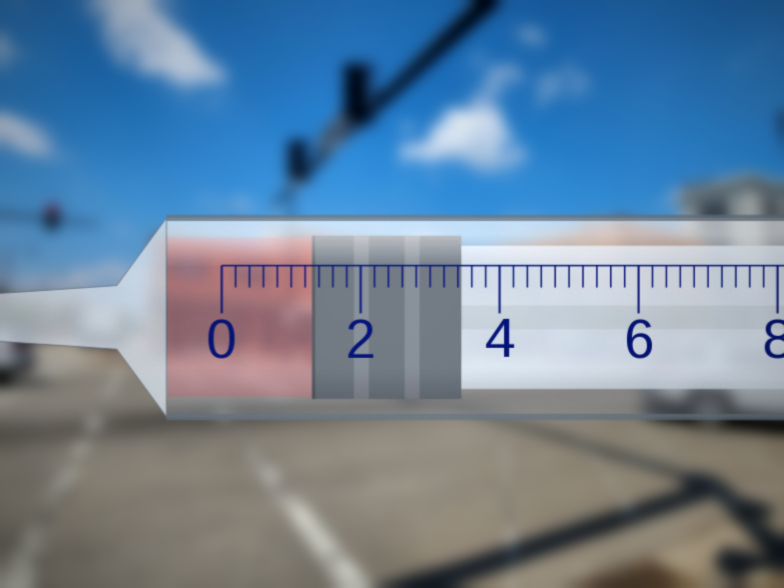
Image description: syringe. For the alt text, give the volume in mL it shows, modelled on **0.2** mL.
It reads **1.3** mL
